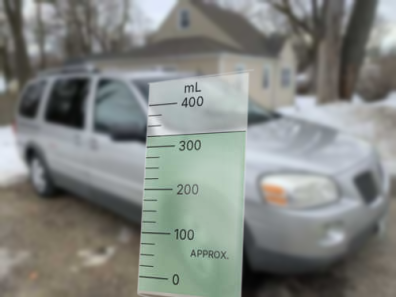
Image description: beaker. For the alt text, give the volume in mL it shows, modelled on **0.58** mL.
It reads **325** mL
